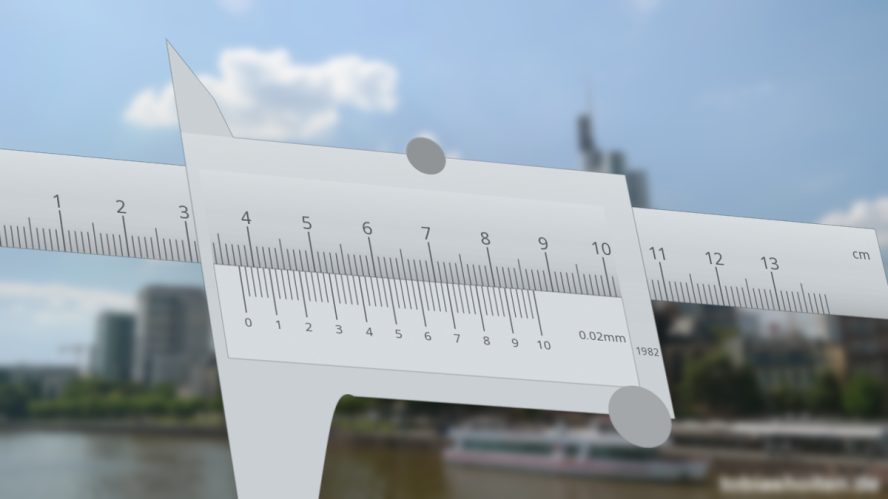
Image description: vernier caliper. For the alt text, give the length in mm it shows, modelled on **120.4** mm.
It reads **37.6** mm
